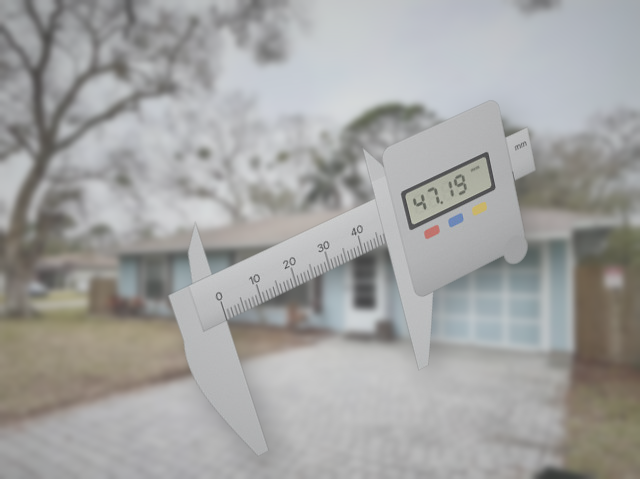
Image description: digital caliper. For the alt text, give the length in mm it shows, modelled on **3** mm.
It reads **47.19** mm
